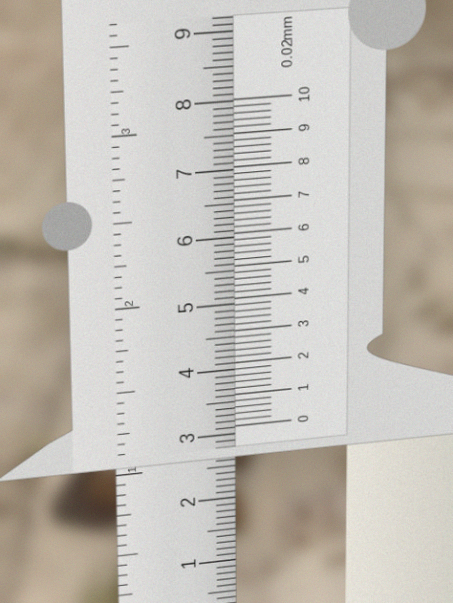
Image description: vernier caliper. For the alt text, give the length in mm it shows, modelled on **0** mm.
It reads **31.2** mm
